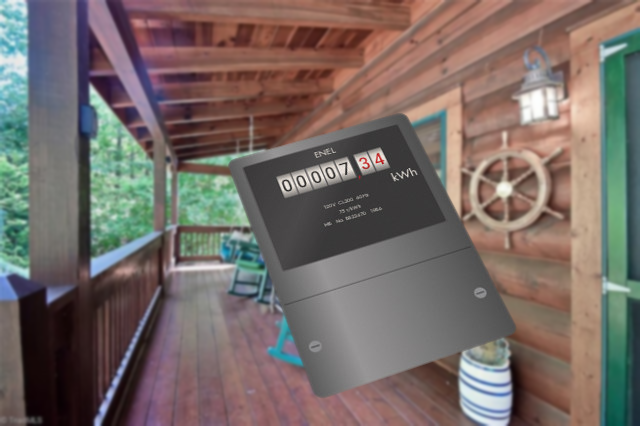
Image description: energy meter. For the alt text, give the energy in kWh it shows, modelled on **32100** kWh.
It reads **7.34** kWh
